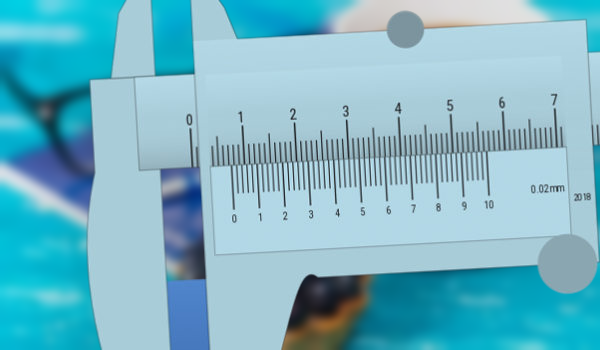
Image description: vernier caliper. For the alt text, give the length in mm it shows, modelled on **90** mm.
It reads **7.5** mm
